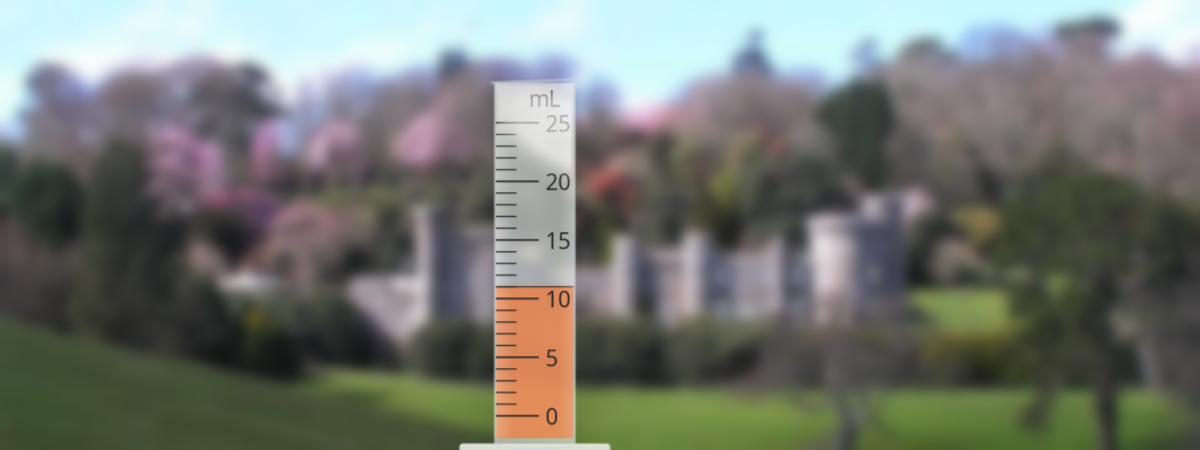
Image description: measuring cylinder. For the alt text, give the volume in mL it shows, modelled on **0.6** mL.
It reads **11** mL
